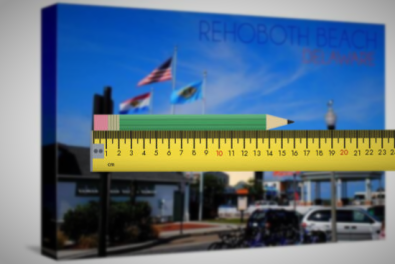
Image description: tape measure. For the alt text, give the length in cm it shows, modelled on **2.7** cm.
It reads **16** cm
